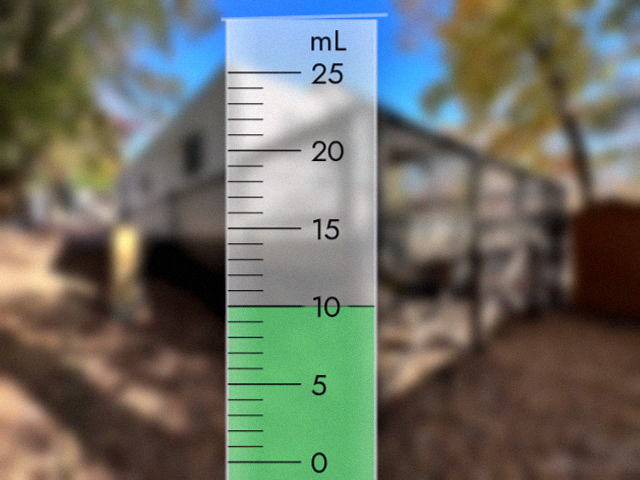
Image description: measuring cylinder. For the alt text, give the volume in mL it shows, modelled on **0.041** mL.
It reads **10** mL
